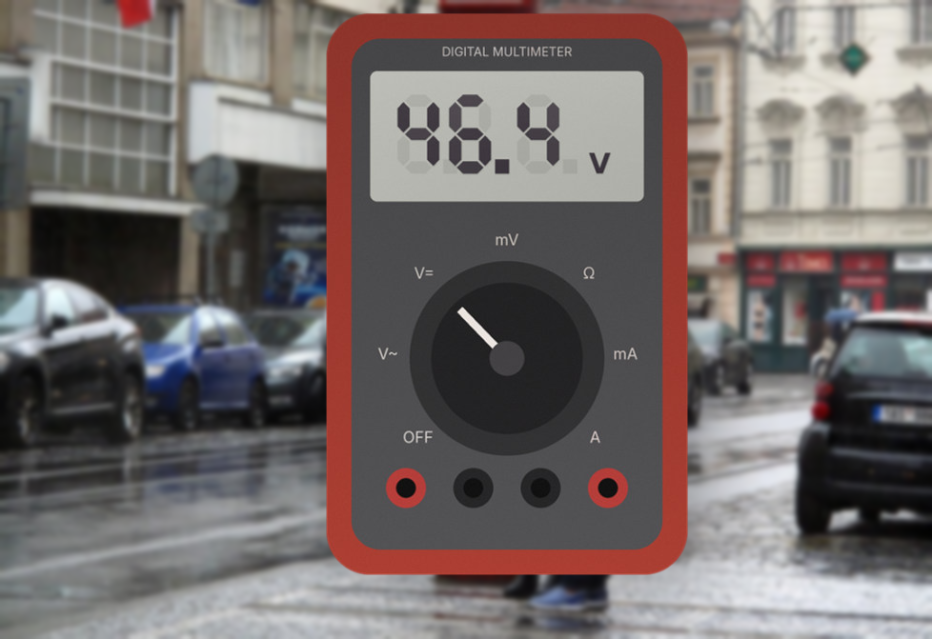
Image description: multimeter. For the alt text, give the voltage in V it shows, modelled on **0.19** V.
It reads **46.4** V
